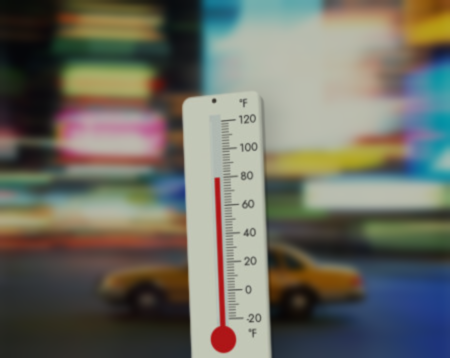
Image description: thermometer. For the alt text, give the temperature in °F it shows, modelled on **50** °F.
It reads **80** °F
